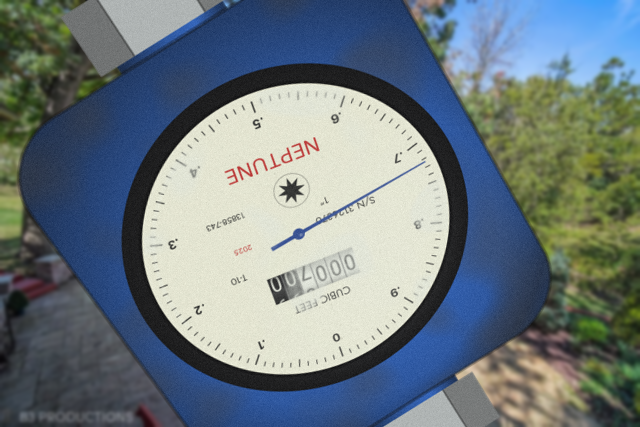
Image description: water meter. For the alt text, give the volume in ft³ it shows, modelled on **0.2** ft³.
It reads **699.72** ft³
